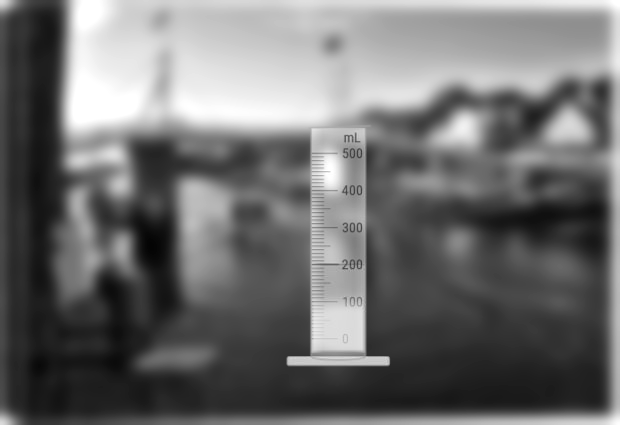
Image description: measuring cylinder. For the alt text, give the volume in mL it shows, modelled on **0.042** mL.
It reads **200** mL
